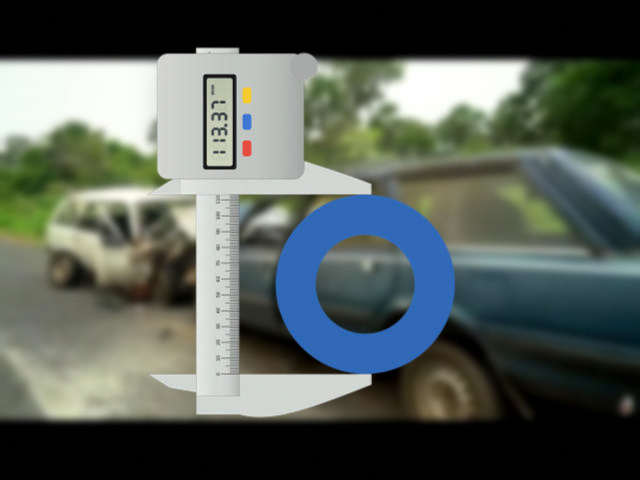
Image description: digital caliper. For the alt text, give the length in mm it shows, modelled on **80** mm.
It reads **113.37** mm
